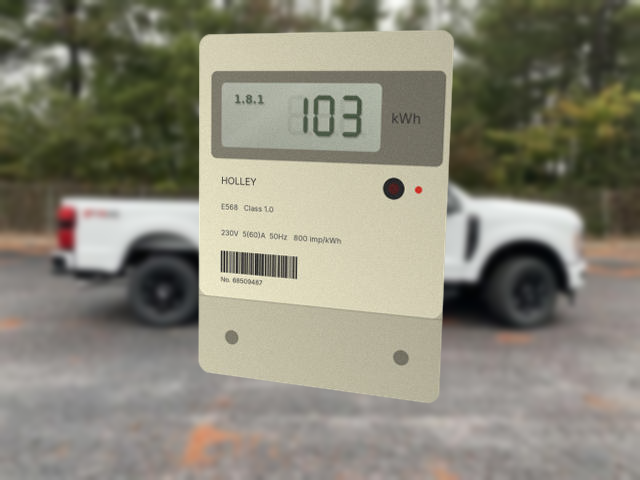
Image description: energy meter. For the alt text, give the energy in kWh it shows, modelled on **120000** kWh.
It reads **103** kWh
